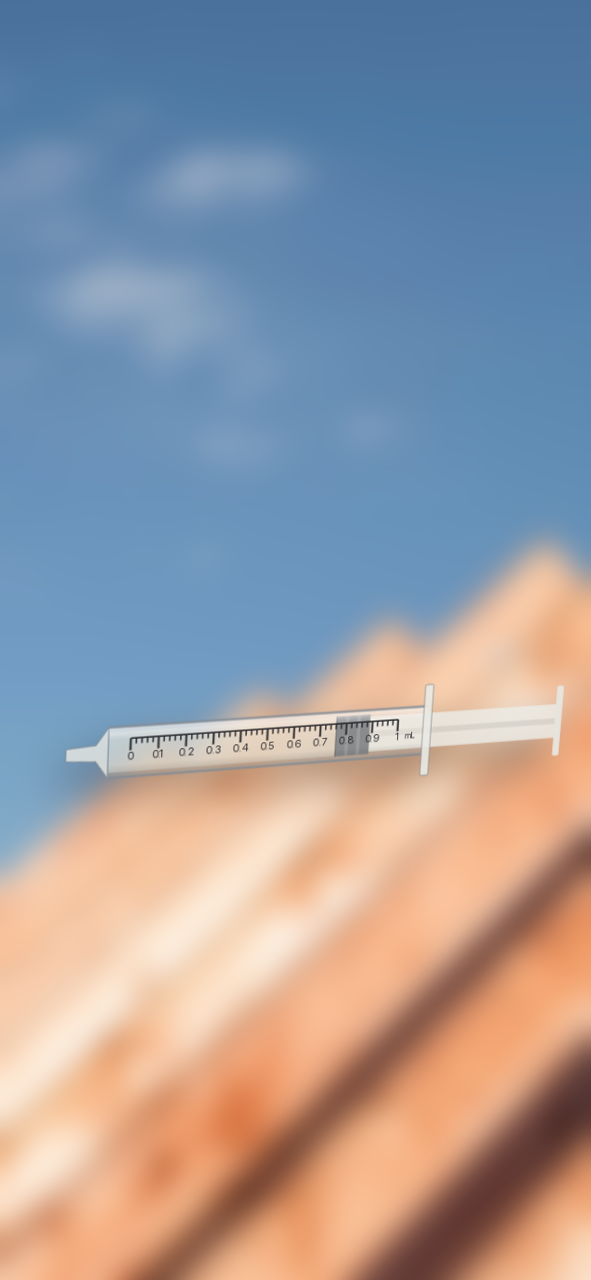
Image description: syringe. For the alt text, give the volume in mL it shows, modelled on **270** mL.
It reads **0.76** mL
